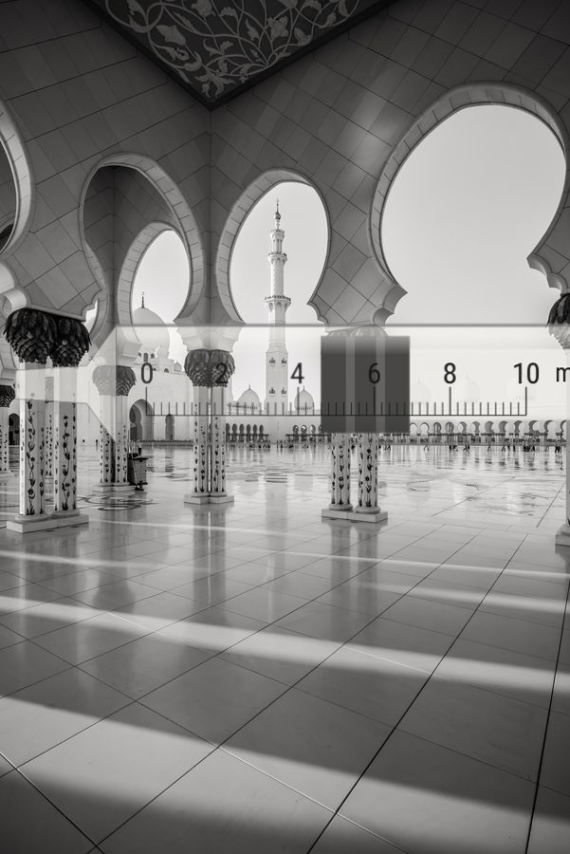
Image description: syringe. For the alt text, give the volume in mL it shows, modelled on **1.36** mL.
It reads **4.6** mL
